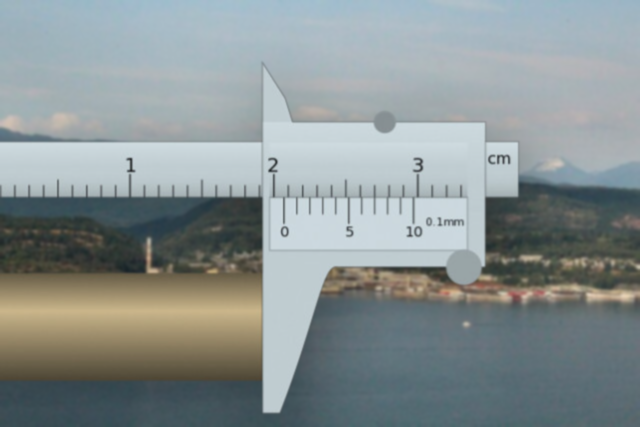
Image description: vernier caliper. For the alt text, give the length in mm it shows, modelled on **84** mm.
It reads **20.7** mm
